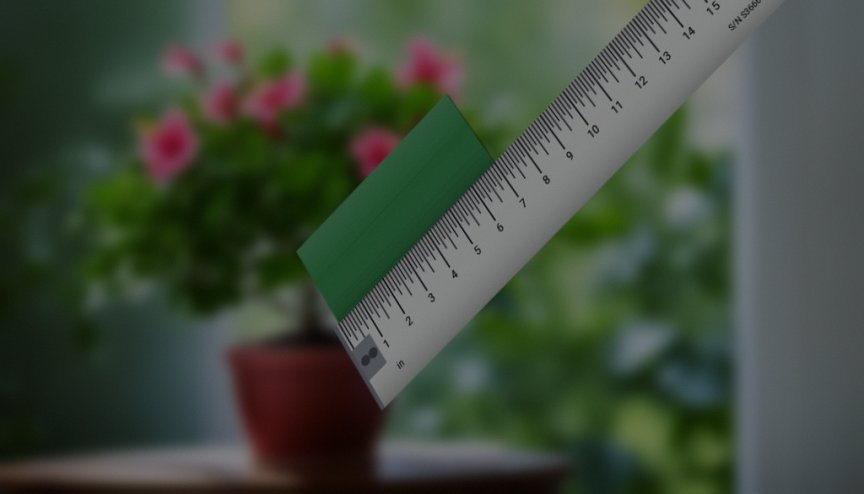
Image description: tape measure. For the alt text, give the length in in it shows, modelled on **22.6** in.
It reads **7** in
